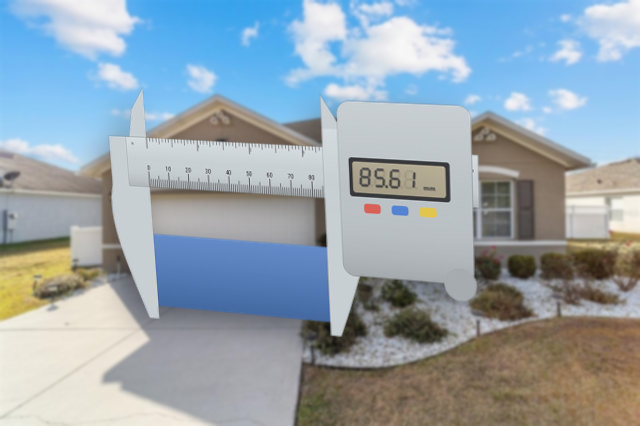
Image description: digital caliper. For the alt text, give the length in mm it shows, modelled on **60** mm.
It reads **85.61** mm
